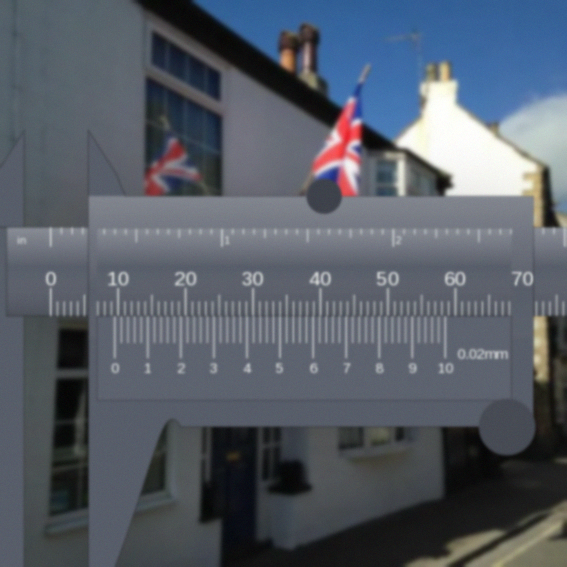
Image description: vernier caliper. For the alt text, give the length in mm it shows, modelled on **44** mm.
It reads **9.5** mm
